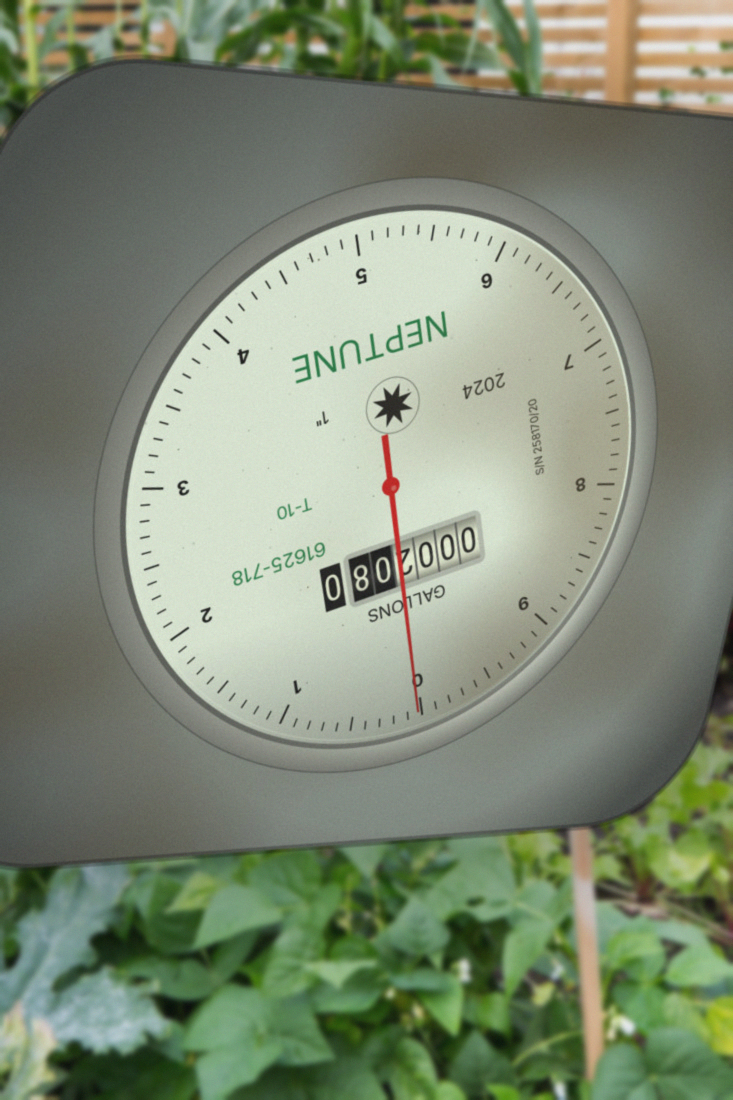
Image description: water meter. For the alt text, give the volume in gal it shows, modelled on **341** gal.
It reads **2080.0** gal
